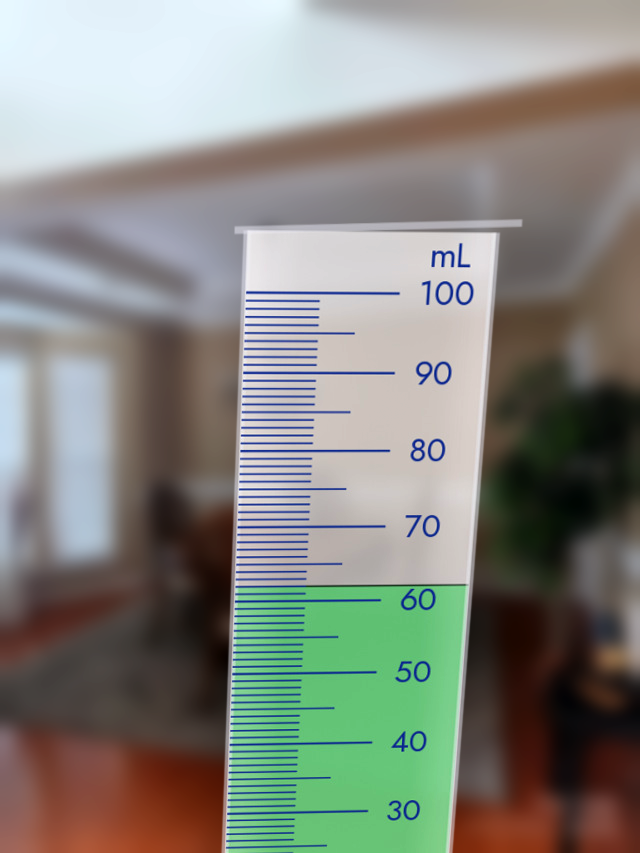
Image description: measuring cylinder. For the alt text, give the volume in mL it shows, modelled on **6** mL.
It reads **62** mL
